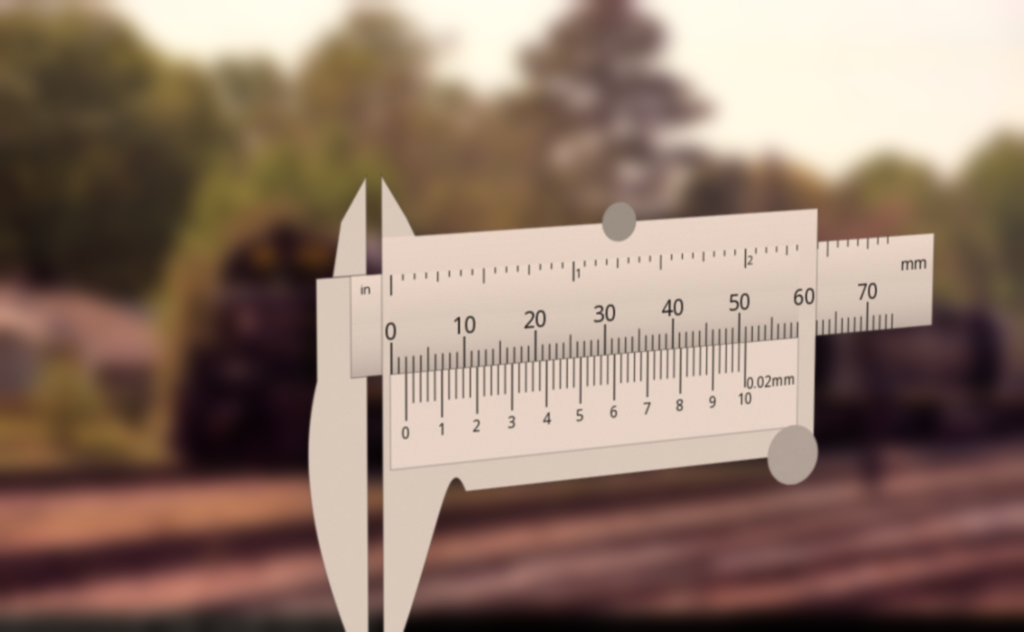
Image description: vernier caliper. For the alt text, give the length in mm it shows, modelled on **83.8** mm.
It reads **2.0** mm
